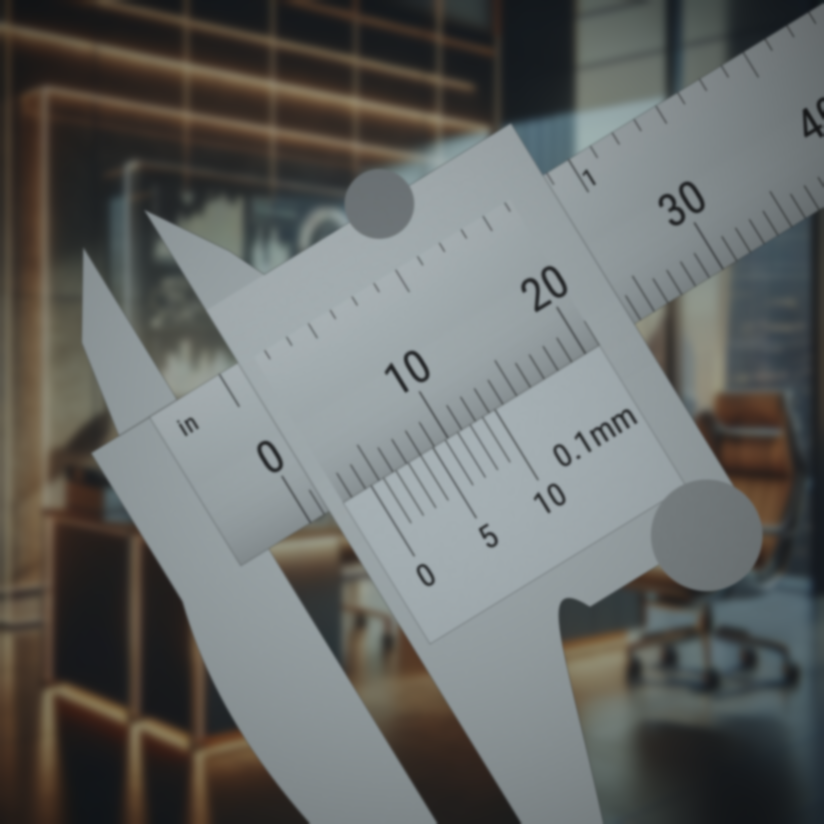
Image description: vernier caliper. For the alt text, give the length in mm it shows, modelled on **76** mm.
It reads **4.4** mm
